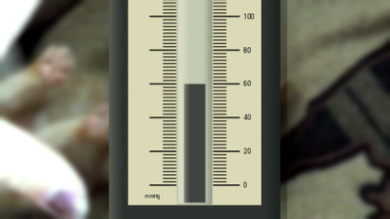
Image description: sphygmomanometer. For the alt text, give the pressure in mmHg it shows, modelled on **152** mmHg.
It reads **60** mmHg
